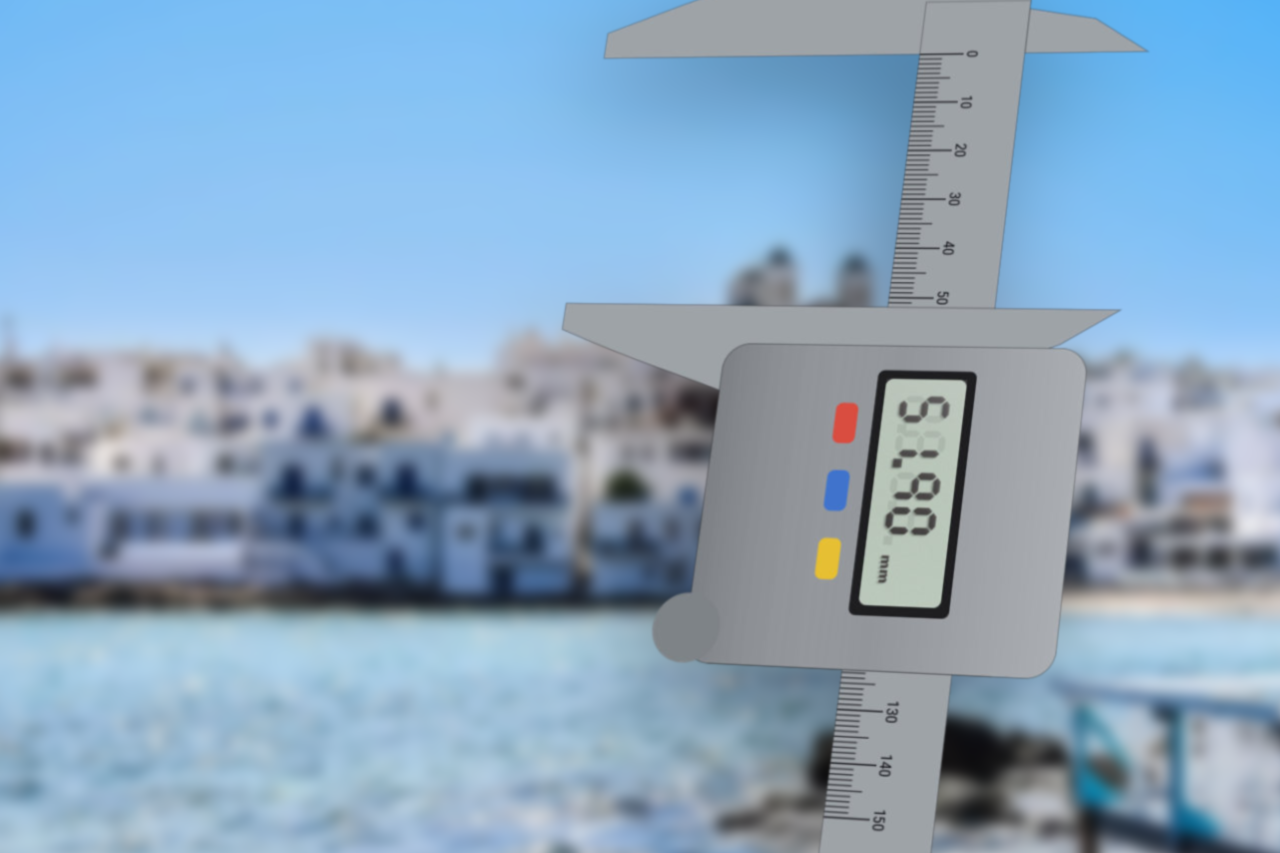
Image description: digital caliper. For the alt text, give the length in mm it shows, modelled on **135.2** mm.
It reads **51.90** mm
